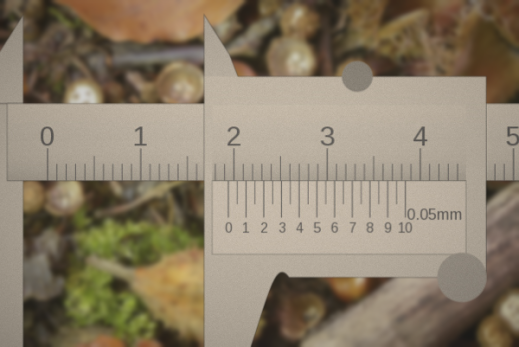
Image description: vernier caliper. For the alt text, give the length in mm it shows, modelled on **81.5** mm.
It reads **19.4** mm
